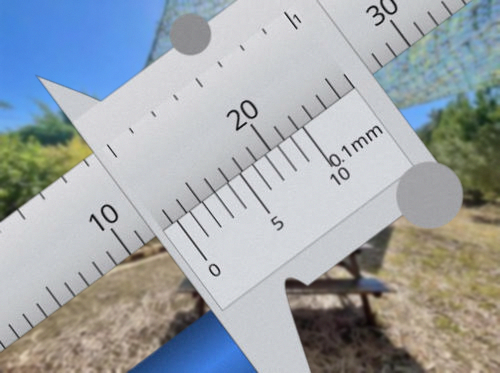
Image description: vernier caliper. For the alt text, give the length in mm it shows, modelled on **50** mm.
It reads **13.3** mm
